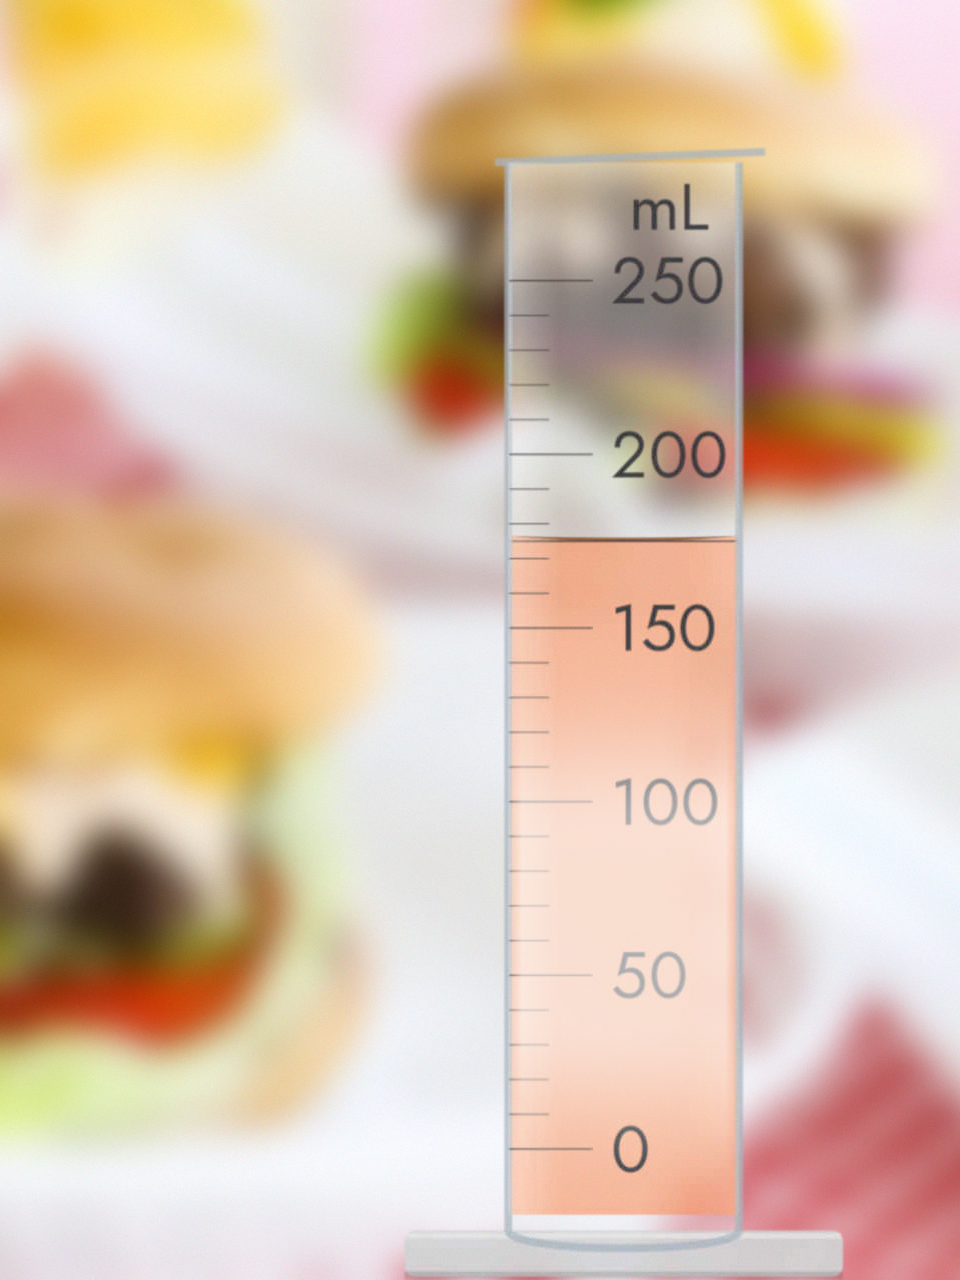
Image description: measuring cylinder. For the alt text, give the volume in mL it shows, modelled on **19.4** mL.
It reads **175** mL
